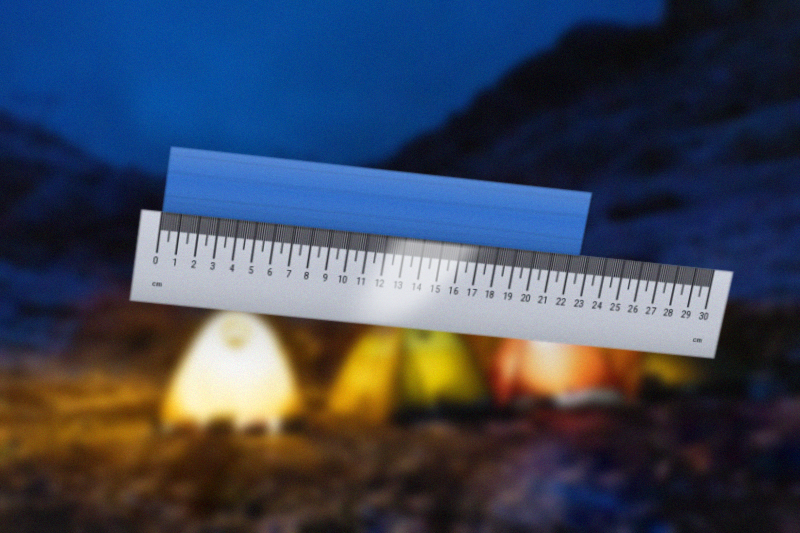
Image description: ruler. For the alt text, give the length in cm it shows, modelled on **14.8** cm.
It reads **22.5** cm
